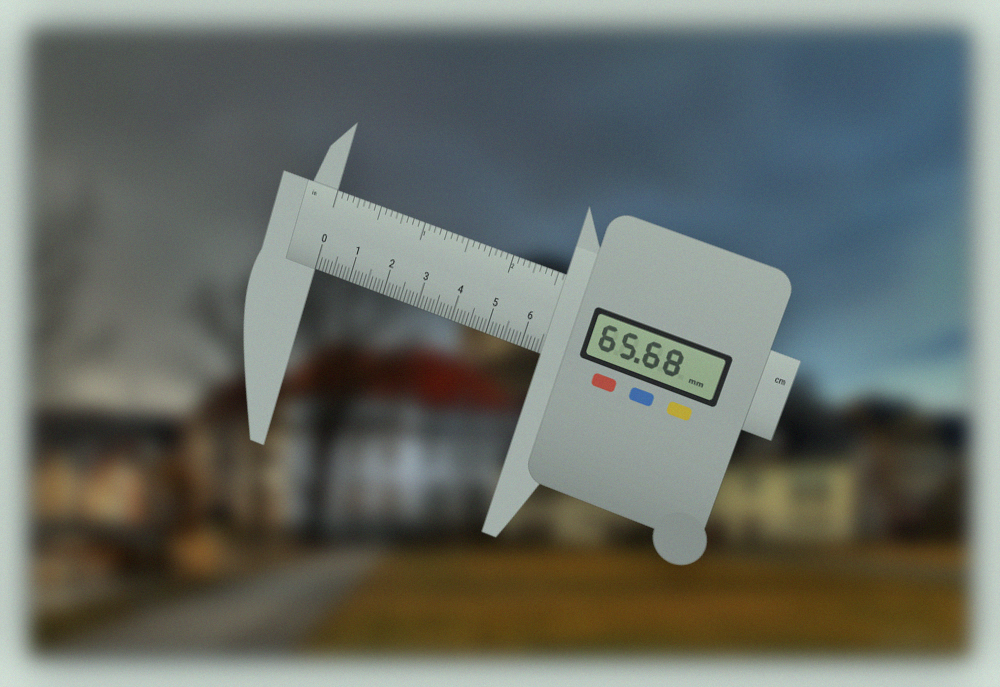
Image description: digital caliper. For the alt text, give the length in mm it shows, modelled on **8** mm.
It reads **65.68** mm
